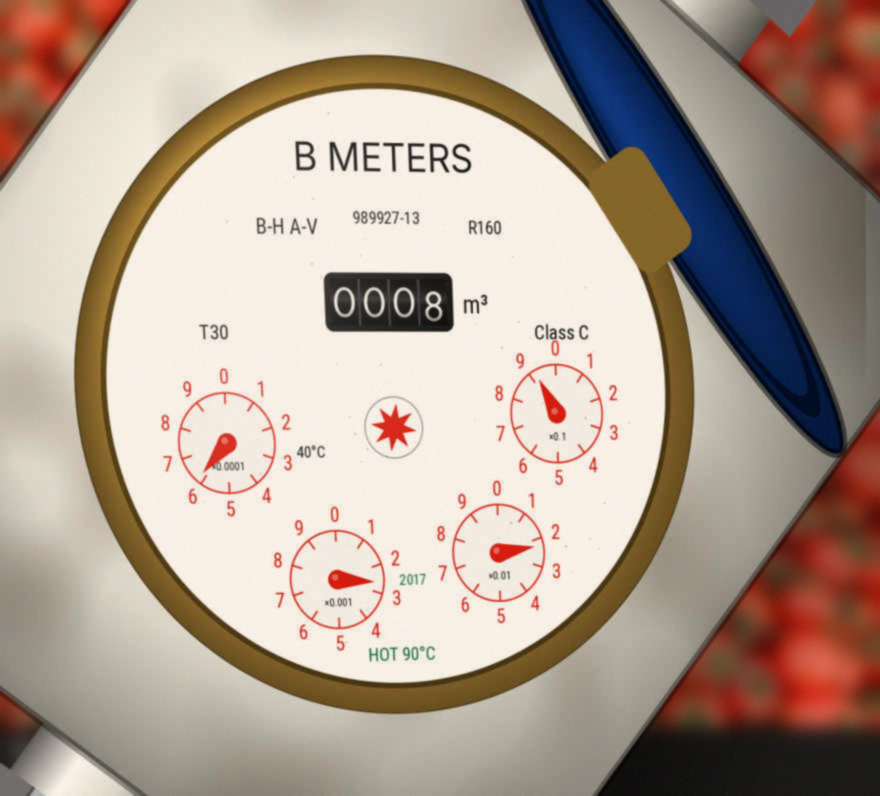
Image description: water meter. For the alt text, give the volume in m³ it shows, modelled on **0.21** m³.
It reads **7.9226** m³
